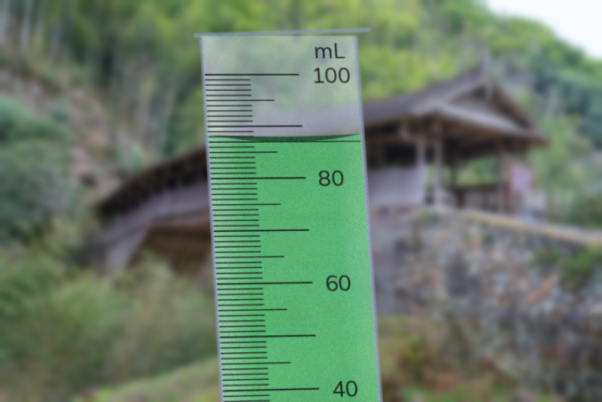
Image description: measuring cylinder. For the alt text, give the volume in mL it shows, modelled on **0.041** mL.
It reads **87** mL
